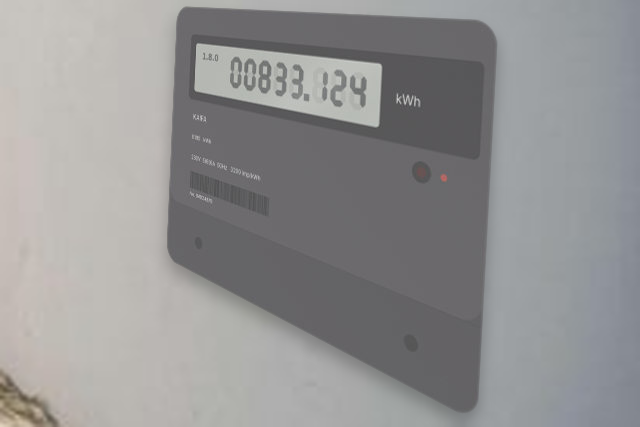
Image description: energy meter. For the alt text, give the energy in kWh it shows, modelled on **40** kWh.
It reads **833.124** kWh
